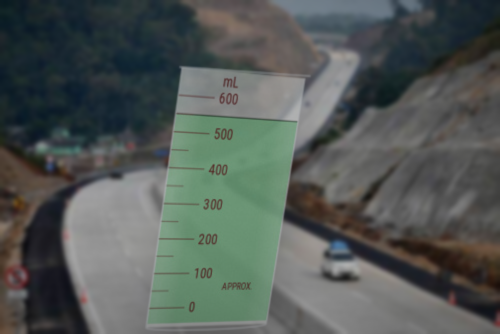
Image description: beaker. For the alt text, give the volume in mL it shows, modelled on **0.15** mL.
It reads **550** mL
